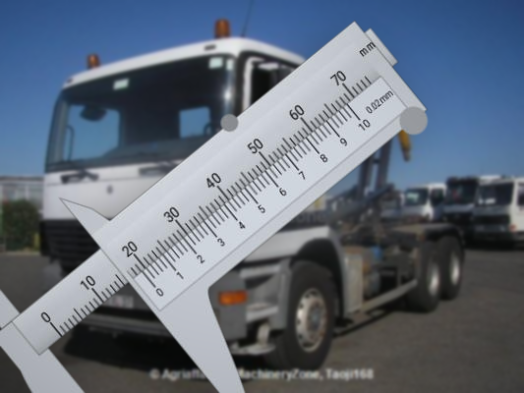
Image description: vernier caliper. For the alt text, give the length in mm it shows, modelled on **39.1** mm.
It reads **19.2** mm
